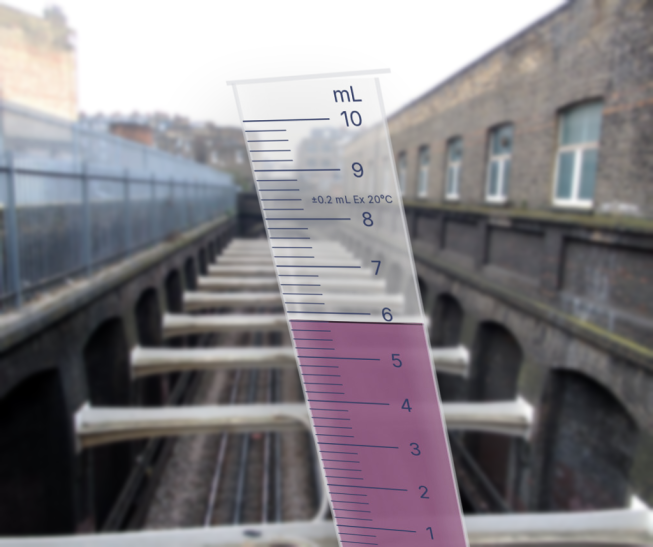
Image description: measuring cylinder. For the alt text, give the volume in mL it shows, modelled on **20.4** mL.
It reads **5.8** mL
